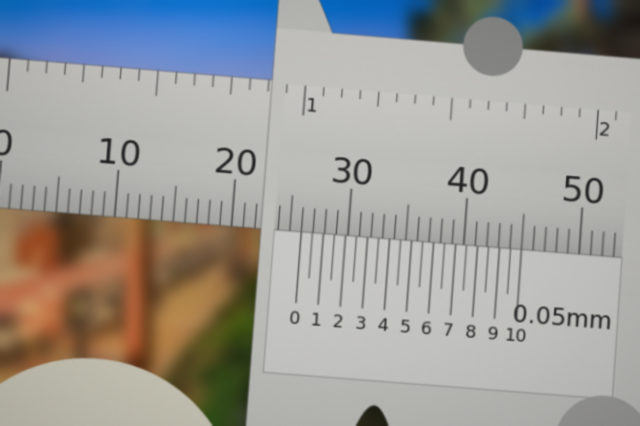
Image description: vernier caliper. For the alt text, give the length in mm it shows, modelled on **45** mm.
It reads **26.0** mm
